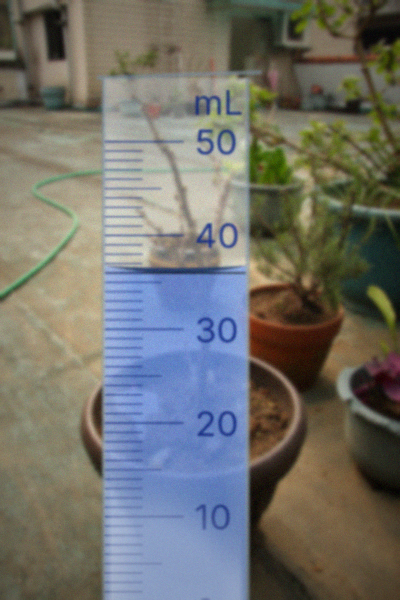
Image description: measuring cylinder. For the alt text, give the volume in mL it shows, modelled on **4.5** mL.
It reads **36** mL
